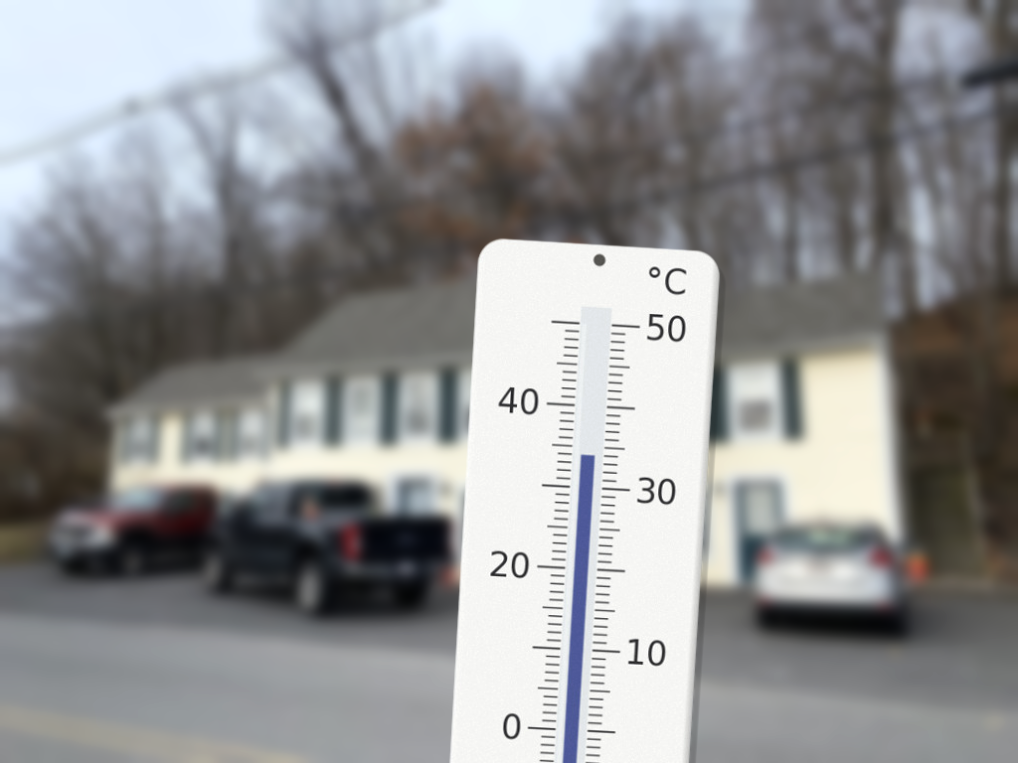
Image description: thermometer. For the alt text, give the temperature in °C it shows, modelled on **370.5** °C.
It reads **34** °C
